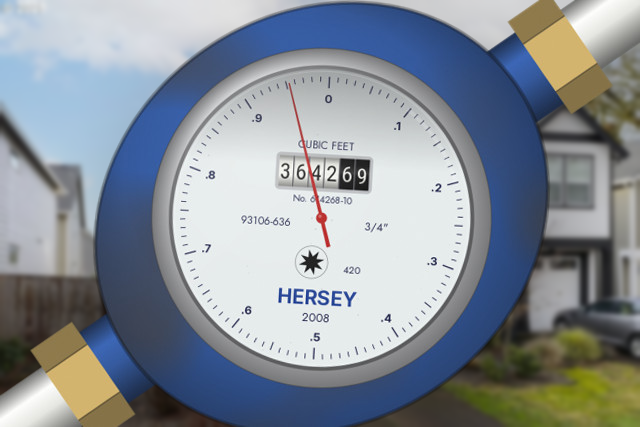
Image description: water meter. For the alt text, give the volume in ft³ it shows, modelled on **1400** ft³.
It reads **364268.95** ft³
